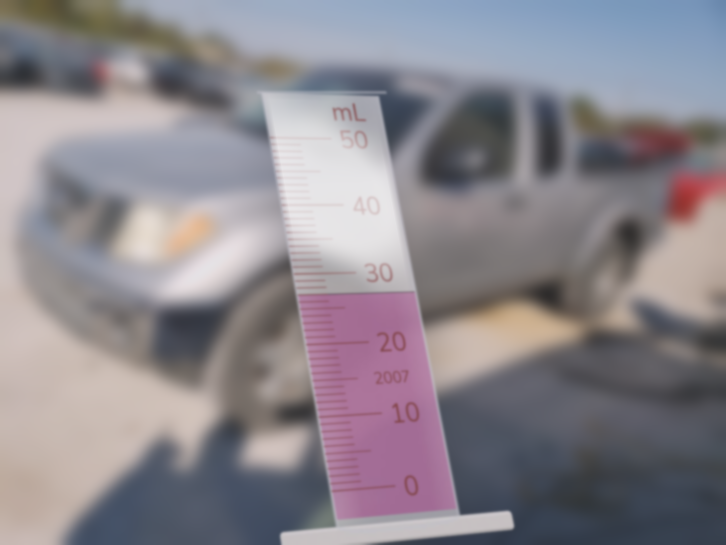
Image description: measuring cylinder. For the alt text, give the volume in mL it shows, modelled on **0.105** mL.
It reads **27** mL
